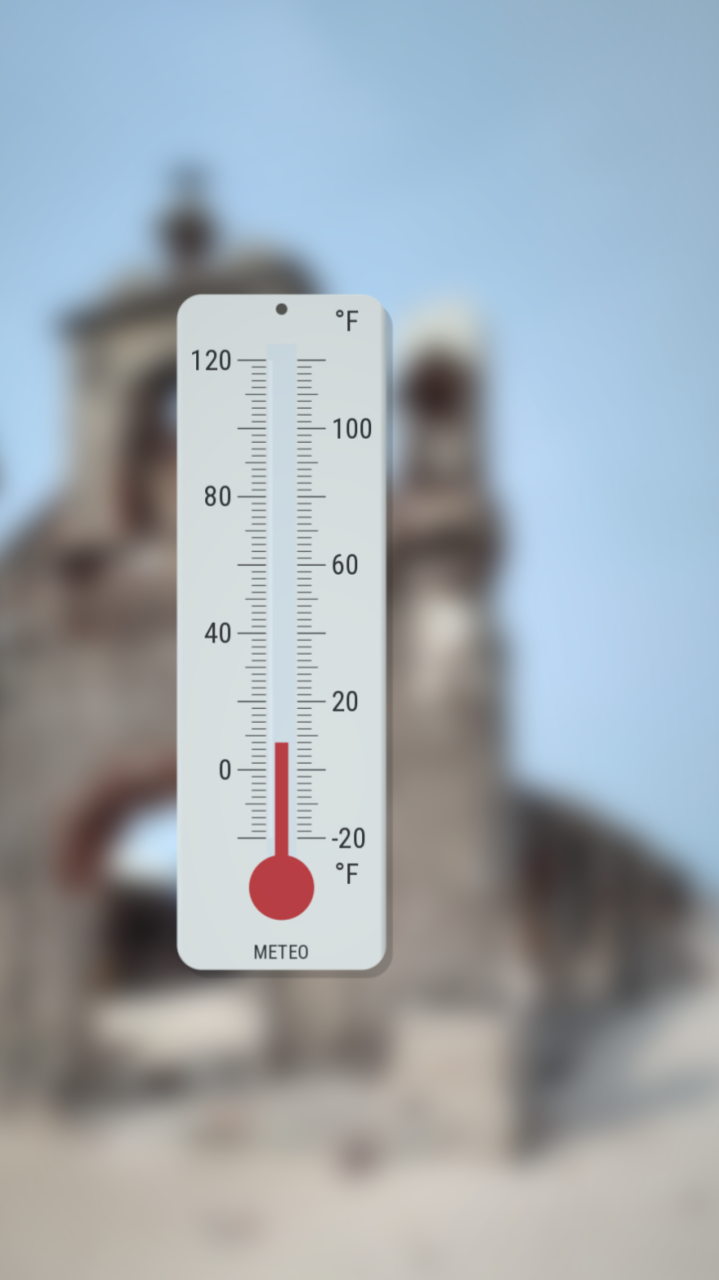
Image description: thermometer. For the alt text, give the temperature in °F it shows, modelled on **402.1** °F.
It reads **8** °F
